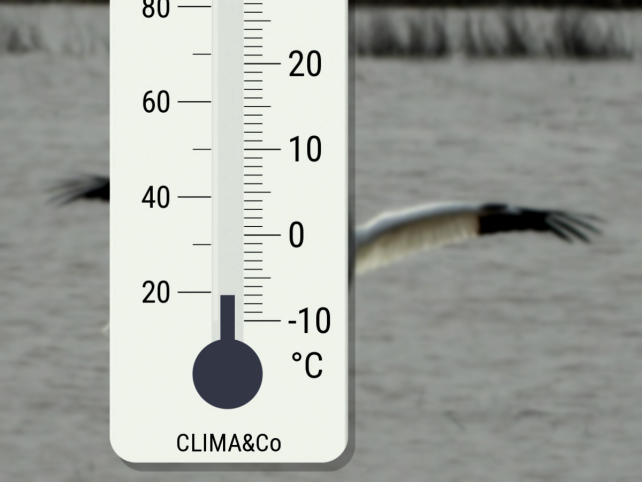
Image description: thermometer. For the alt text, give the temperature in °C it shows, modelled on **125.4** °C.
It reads **-7** °C
